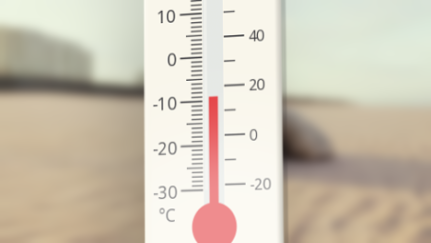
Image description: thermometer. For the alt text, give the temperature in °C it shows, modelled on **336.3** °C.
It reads **-9** °C
